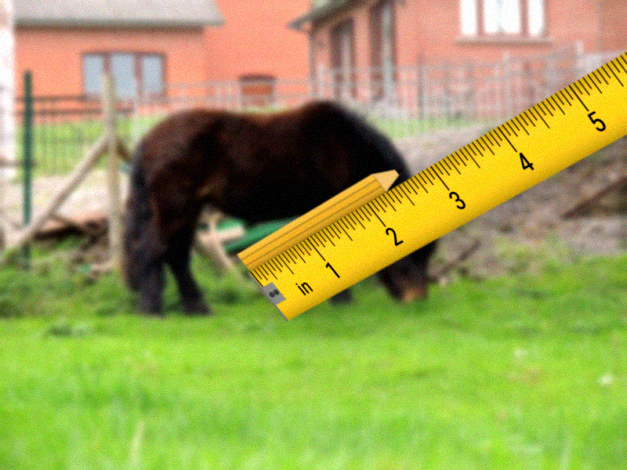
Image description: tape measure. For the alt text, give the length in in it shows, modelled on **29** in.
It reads **2.6875** in
